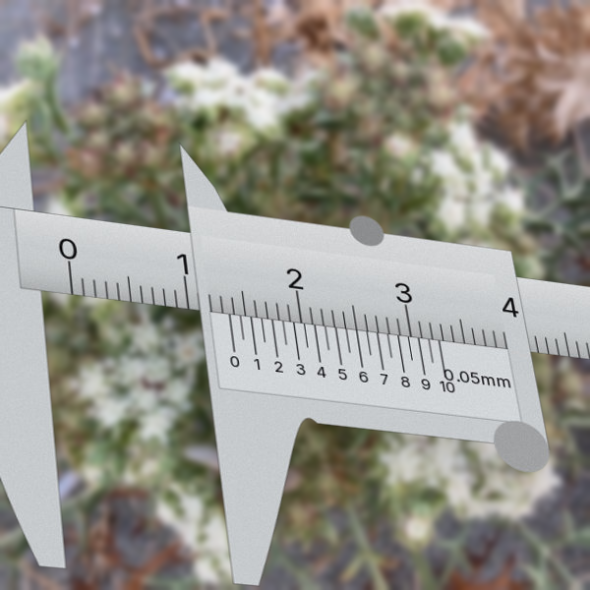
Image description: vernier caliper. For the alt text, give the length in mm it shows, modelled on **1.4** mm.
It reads **13.6** mm
